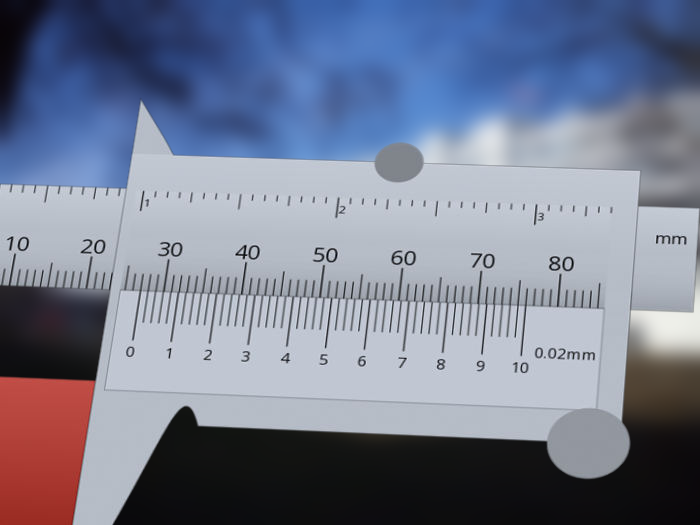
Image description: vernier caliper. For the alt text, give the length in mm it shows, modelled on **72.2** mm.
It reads **27.0** mm
